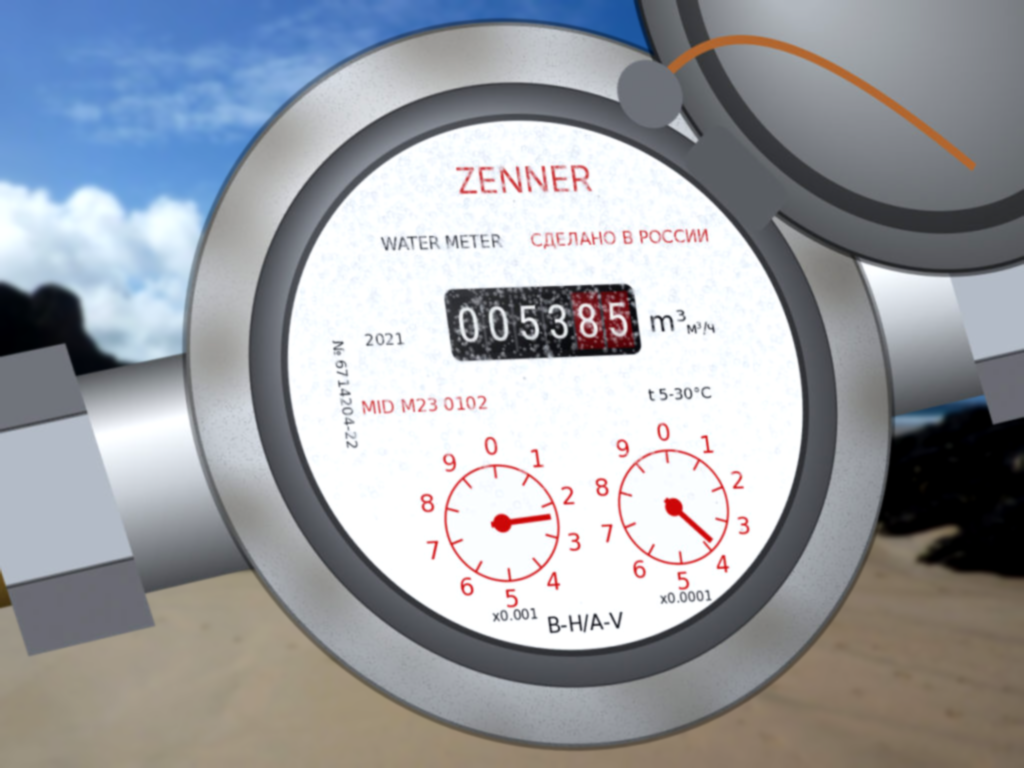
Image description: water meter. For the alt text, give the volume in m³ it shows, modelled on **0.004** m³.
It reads **53.8523** m³
